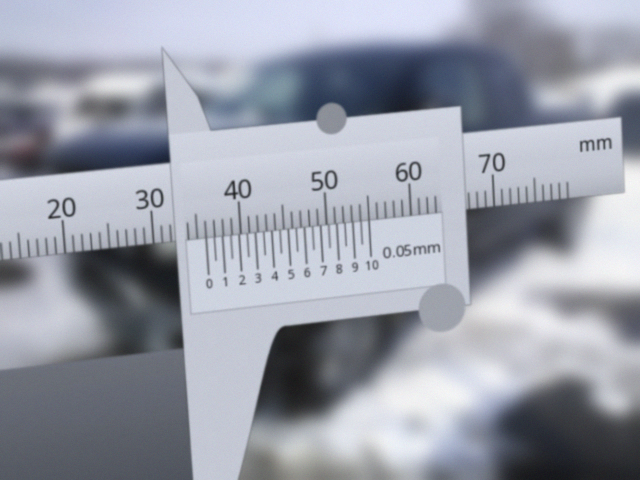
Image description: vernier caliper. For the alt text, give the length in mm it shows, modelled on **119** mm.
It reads **36.0** mm
